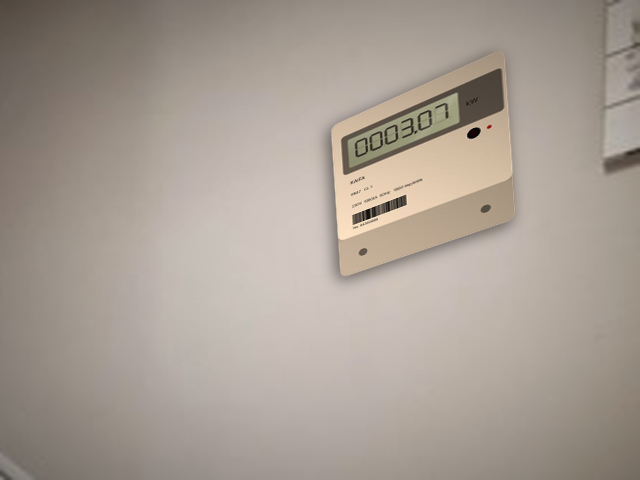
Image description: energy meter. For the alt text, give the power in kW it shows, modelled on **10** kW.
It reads **3.07** kW
